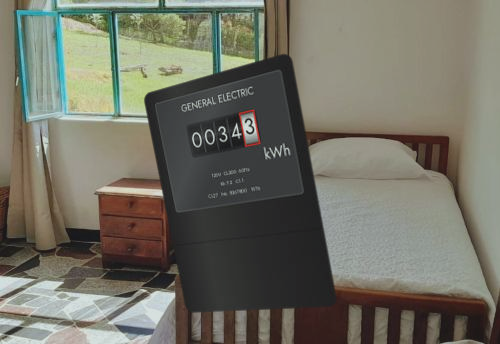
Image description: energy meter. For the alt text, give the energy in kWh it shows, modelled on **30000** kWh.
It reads **34.3** kWh
